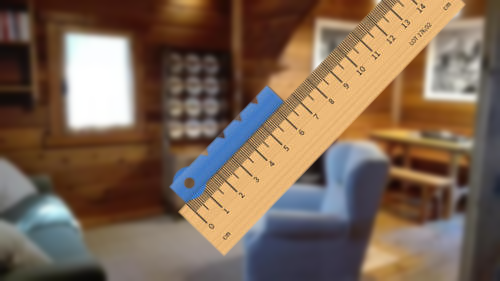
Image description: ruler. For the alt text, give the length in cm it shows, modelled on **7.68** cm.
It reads **6.5** cm
